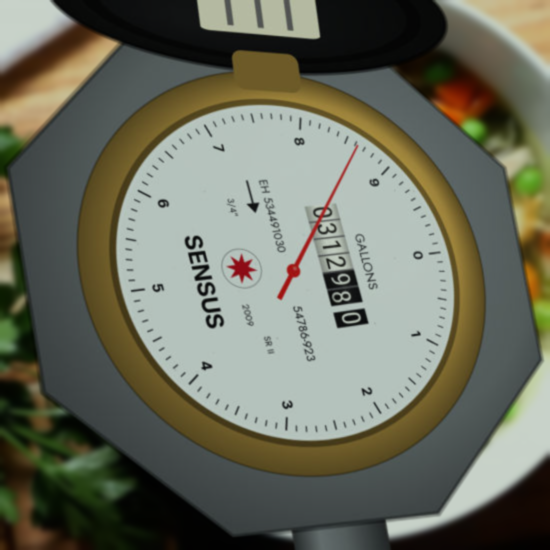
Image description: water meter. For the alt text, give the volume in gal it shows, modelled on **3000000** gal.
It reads **312978.6** gal
